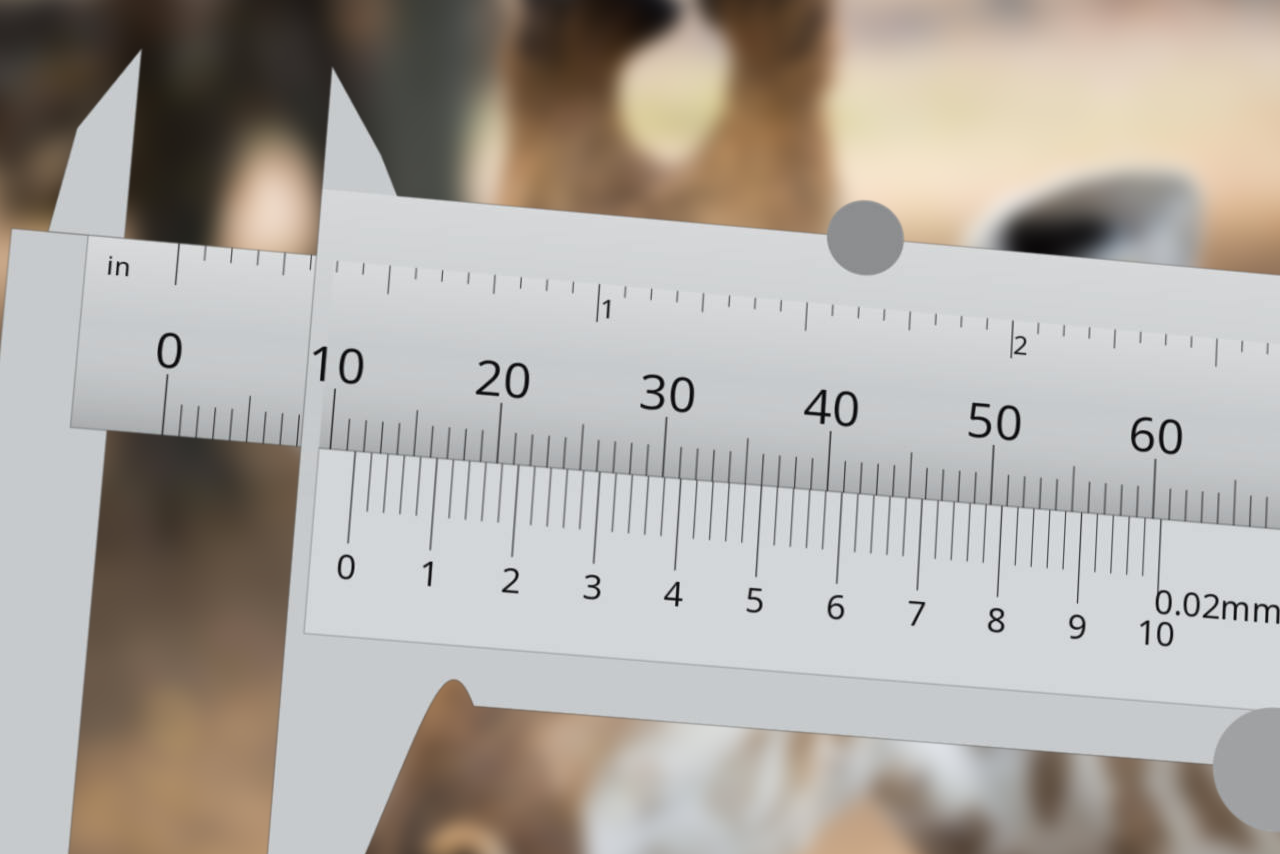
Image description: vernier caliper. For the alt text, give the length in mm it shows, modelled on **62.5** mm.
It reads **11.5** mm
